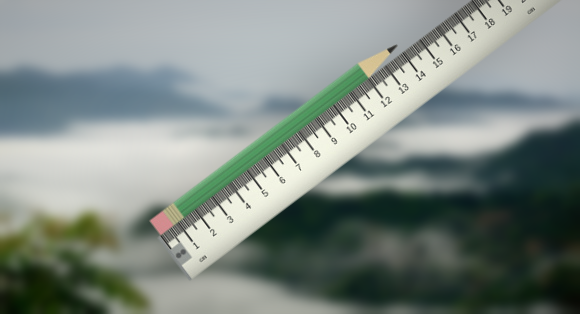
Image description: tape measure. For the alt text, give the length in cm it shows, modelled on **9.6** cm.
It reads **14** cm
